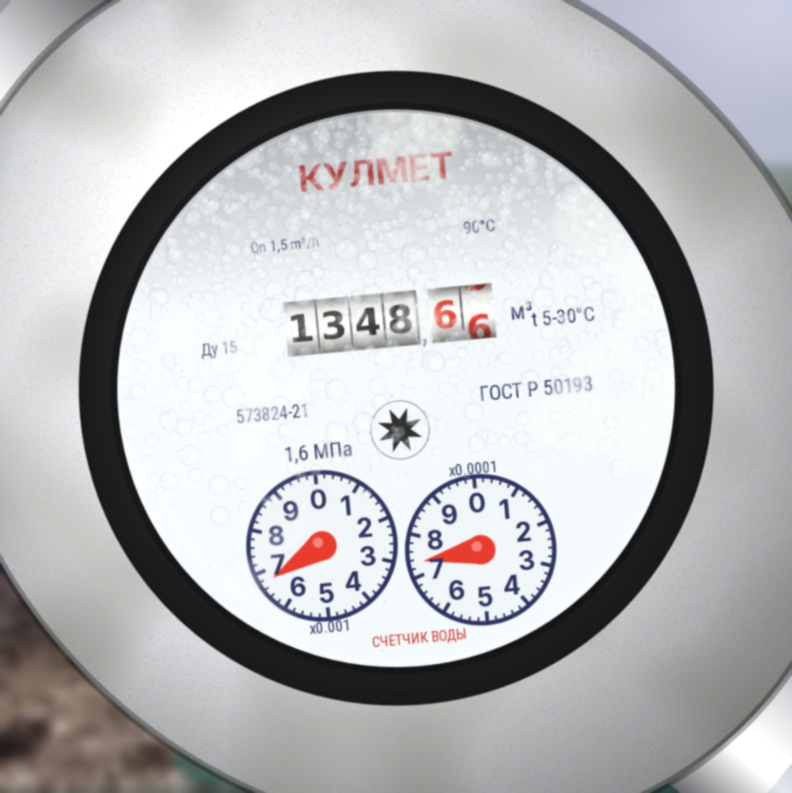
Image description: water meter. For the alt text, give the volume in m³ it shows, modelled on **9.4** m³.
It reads **1348.6567** m³
